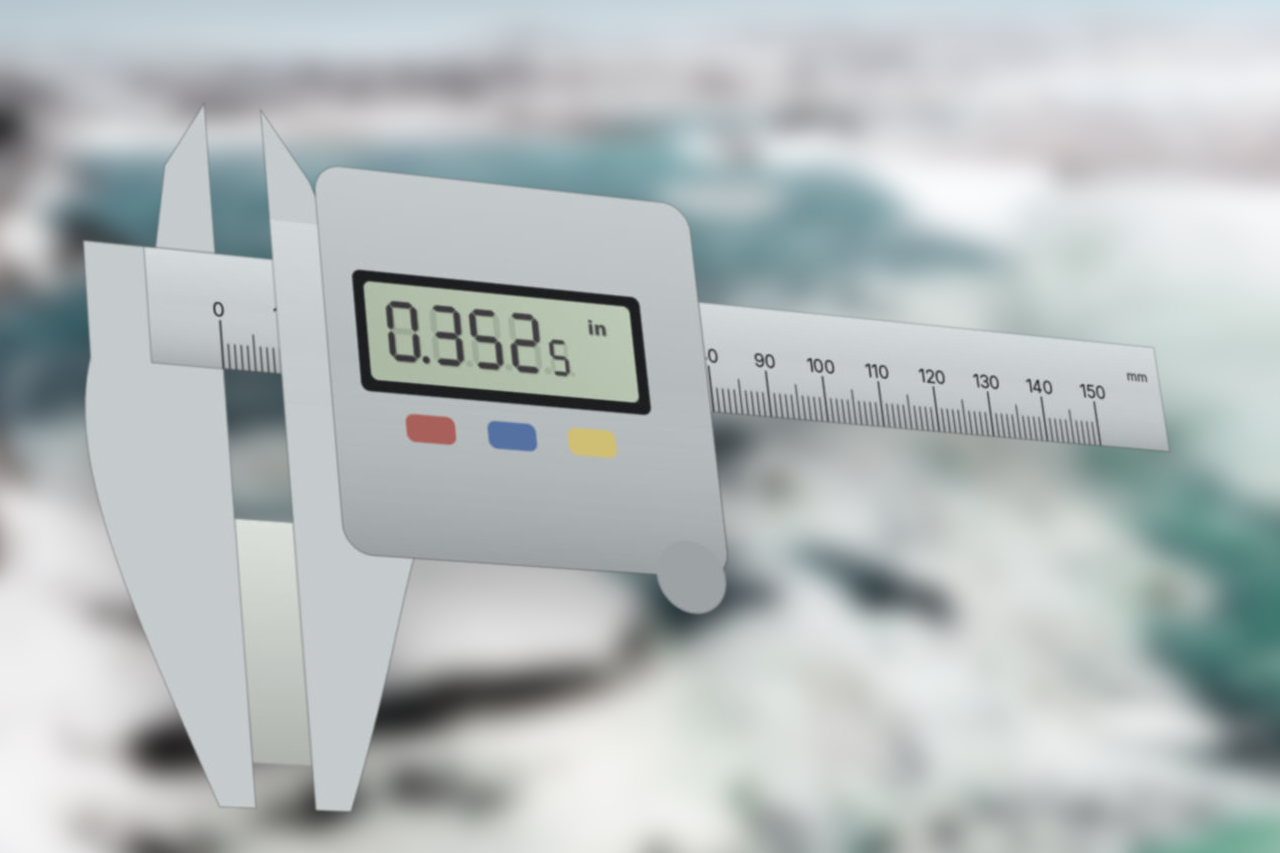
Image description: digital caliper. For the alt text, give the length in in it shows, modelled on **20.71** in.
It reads **0.3525** in
